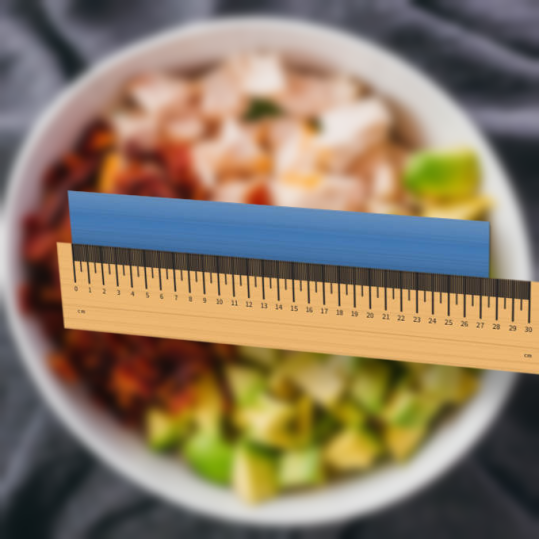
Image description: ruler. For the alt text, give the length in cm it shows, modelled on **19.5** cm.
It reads **27.5** cm
